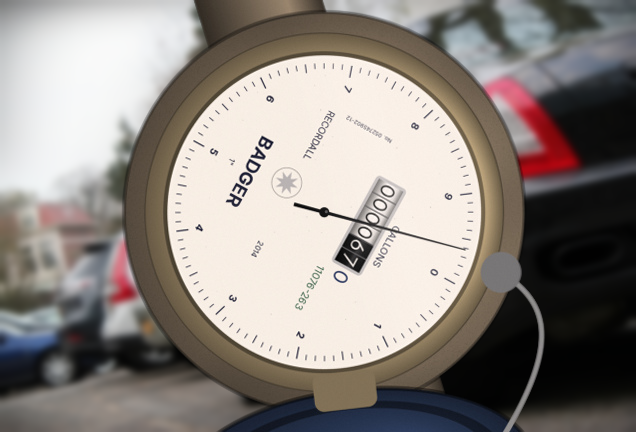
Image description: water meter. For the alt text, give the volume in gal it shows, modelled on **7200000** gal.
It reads **669.6** gal
